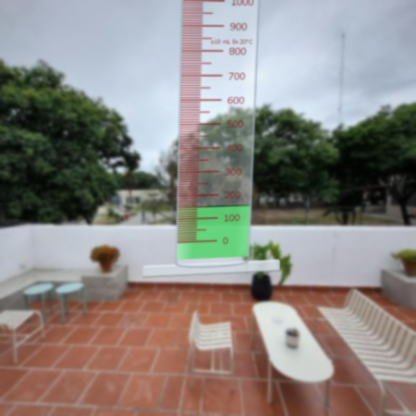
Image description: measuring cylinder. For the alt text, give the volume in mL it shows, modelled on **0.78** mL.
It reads **150** mL
